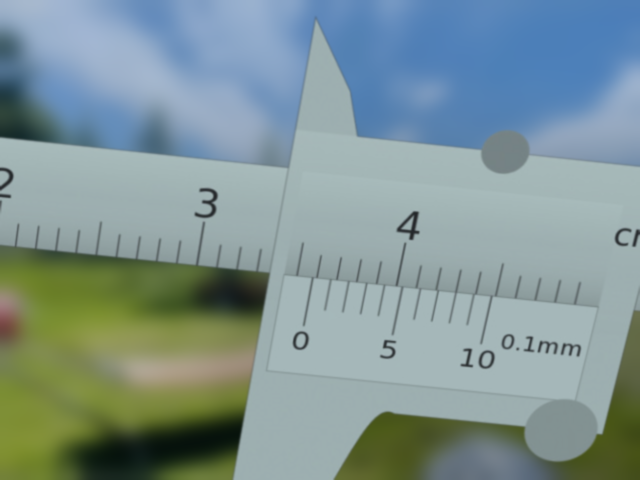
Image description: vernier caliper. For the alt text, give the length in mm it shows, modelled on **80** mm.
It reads **35.8** mm
